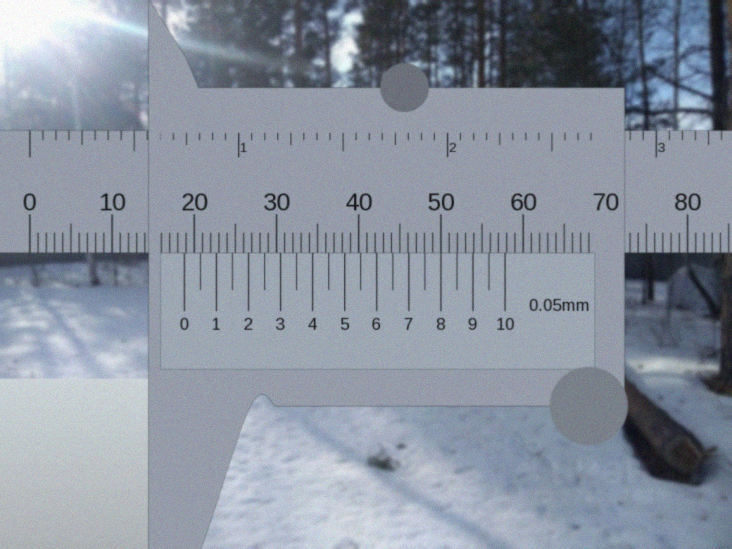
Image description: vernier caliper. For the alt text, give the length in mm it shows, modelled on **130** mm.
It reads **18.8** mm
